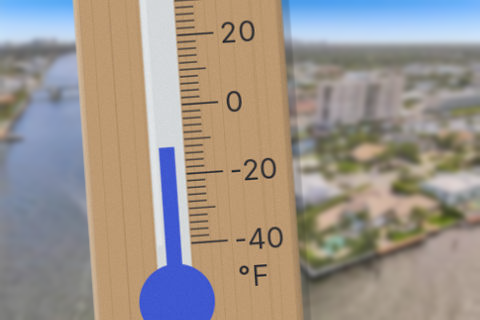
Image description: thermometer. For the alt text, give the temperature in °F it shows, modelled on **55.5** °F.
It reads **-12** °F
